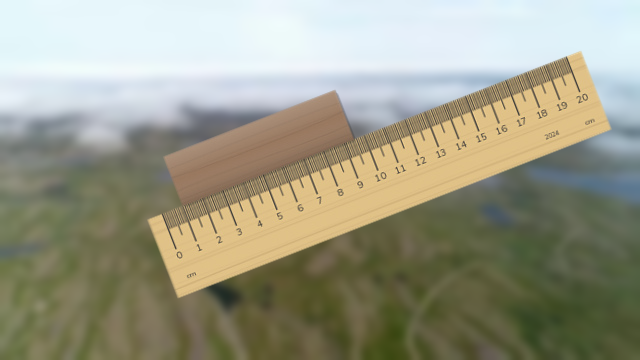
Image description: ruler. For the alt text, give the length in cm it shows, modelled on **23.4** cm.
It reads **8.5** cm
